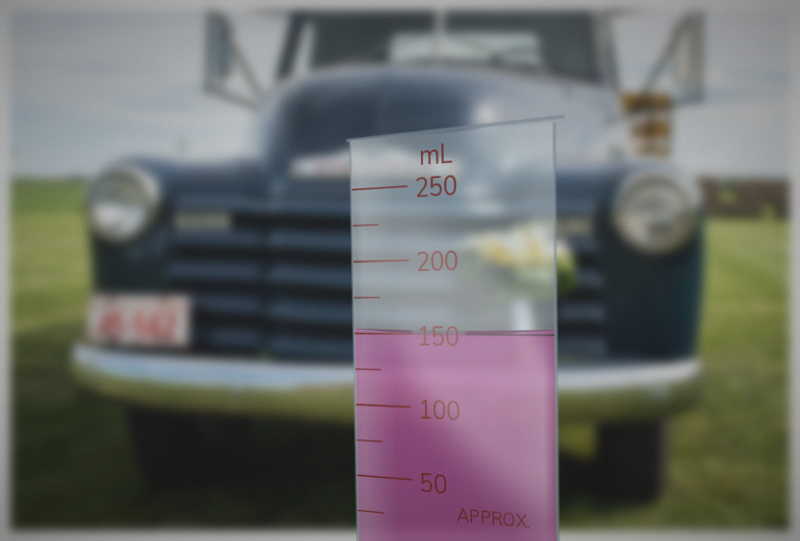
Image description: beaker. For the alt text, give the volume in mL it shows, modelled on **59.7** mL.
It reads **150** mL
